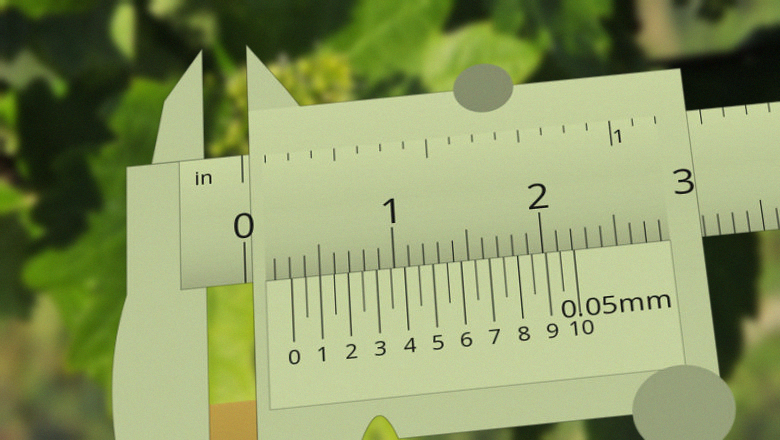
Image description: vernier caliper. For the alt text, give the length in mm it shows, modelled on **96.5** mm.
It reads **3.1** mm
